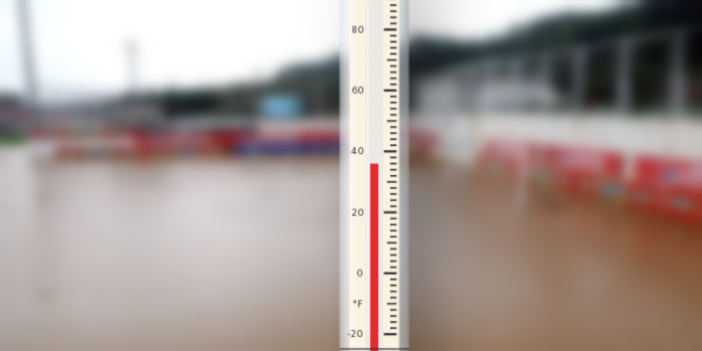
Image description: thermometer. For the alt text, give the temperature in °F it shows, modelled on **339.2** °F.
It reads **36** °F
